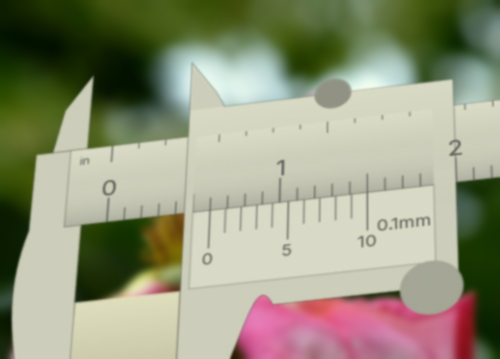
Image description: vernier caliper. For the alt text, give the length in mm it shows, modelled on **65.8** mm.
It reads **6.0** mm
